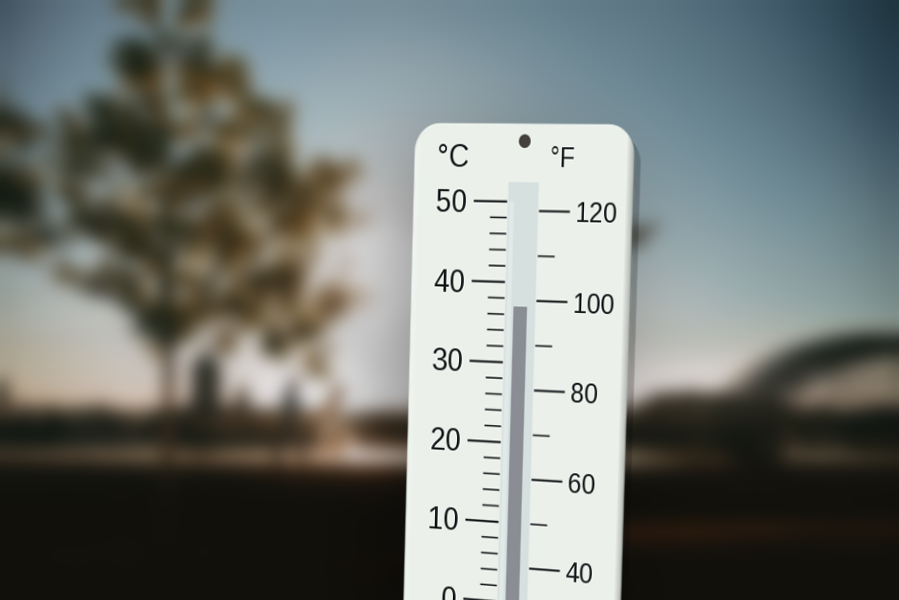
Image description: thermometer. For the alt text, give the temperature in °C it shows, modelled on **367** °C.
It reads **37** °C
